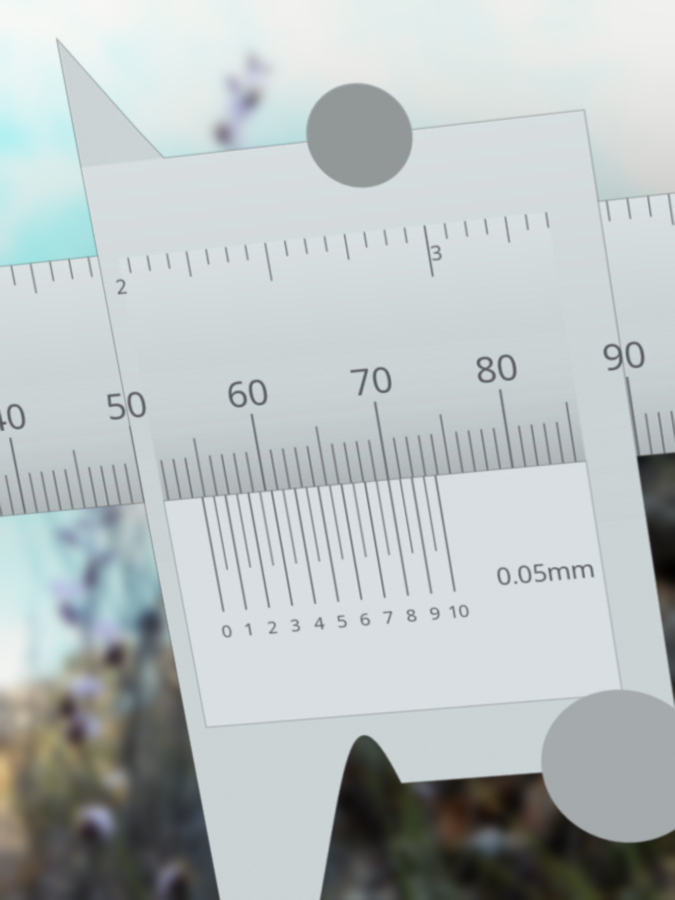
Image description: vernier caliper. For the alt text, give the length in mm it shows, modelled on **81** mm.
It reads **54.8** mm
